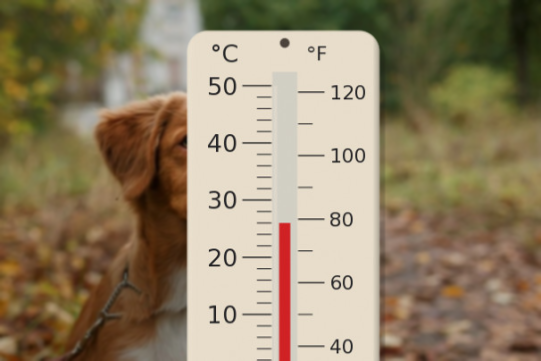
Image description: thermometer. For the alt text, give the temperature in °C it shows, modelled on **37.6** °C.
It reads **26** °C
